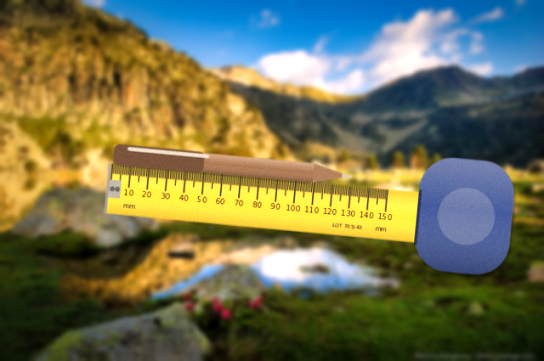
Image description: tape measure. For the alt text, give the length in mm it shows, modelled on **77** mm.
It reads **130** mm
